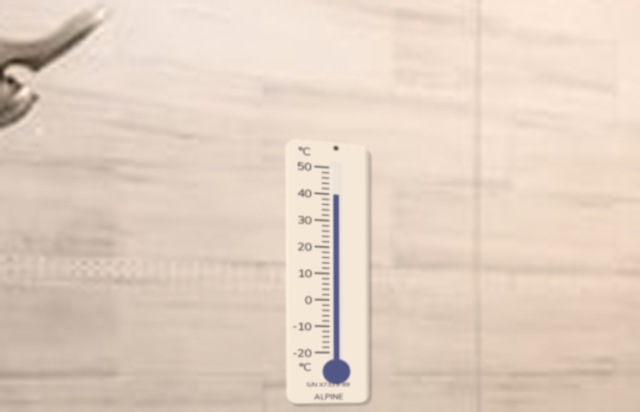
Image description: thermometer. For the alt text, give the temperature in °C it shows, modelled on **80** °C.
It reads **40** °C
